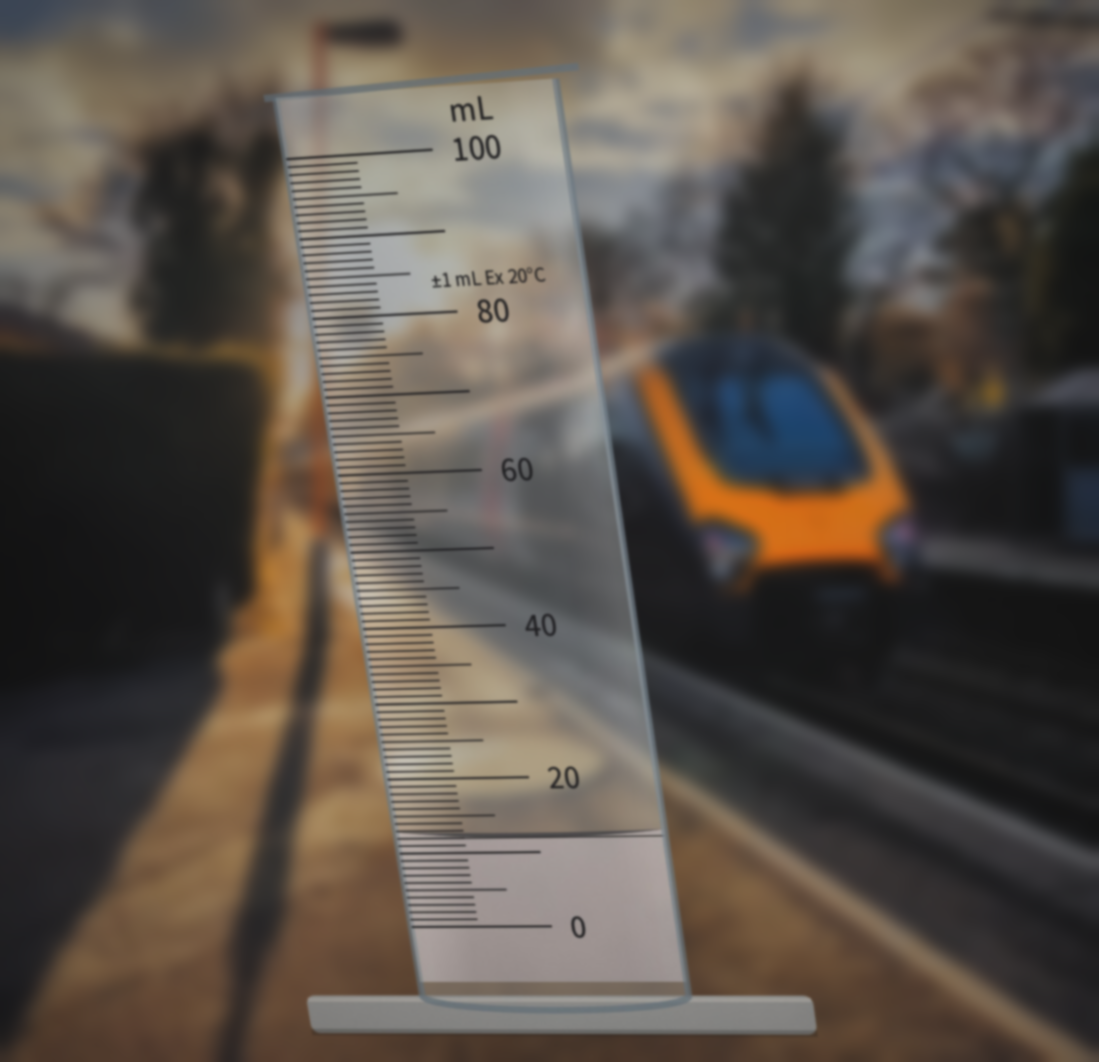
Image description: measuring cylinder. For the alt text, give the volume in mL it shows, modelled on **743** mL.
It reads **12** mL
